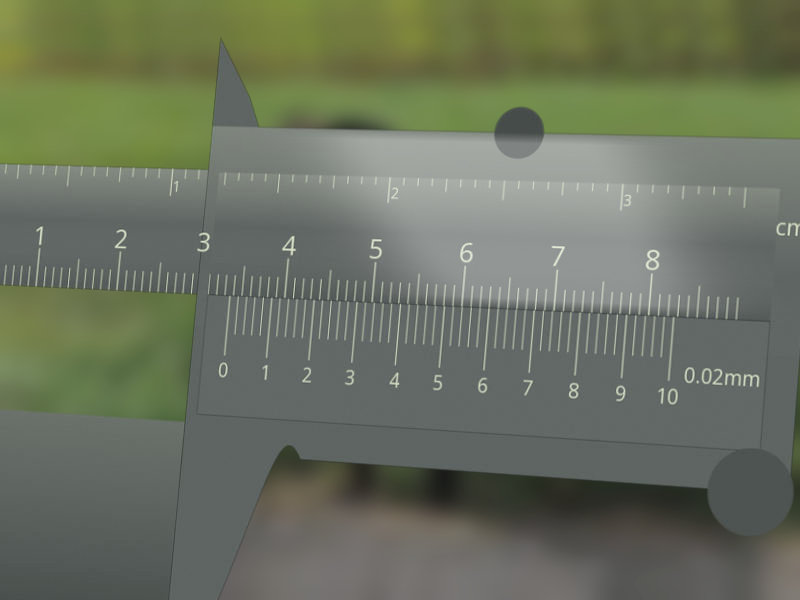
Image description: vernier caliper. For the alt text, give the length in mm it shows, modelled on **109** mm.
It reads **33.6** mm
